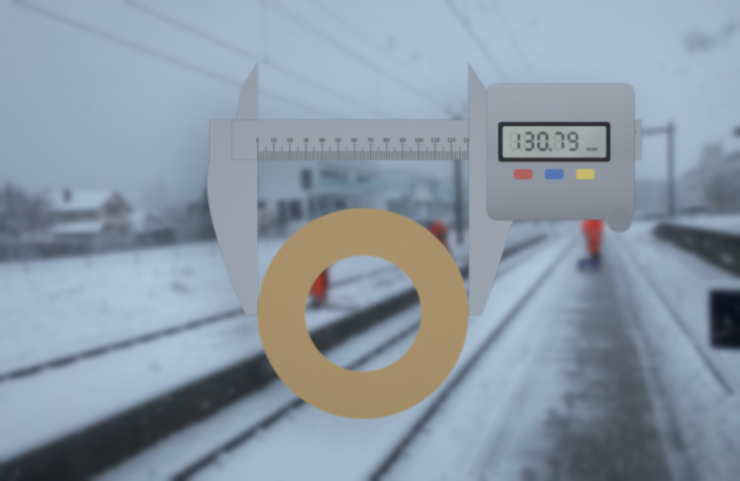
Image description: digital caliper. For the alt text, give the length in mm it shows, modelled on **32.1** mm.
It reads **130.79** mm
